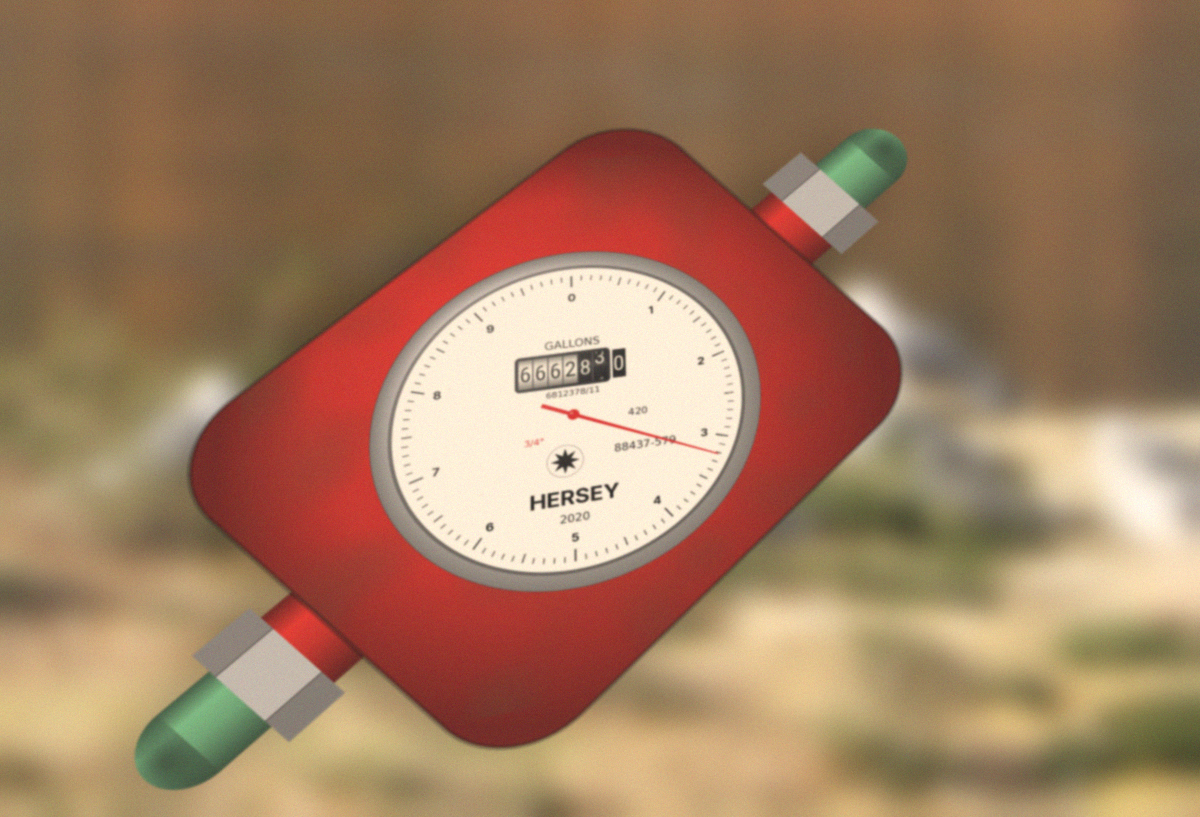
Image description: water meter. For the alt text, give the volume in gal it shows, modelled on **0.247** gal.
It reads **6662833.2** gal
